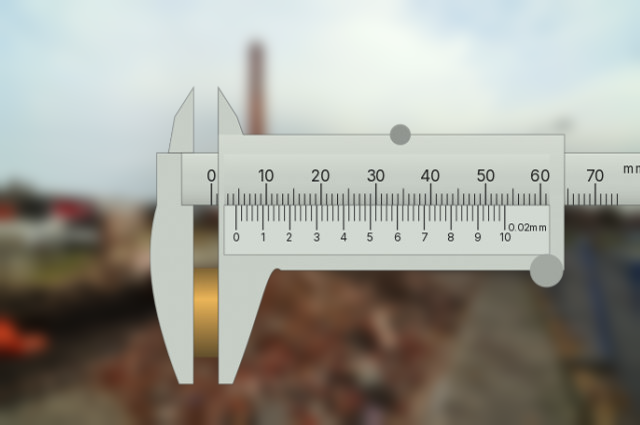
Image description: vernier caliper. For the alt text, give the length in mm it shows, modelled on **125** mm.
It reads **4.5** mm
